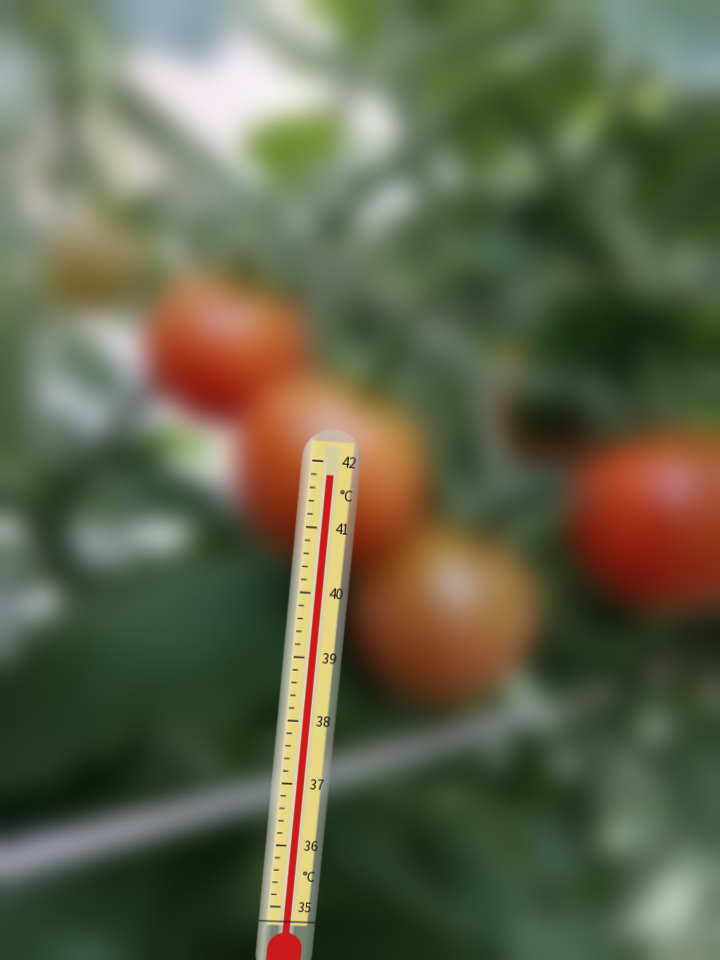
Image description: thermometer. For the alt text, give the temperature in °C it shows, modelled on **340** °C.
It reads **41.8** °C
